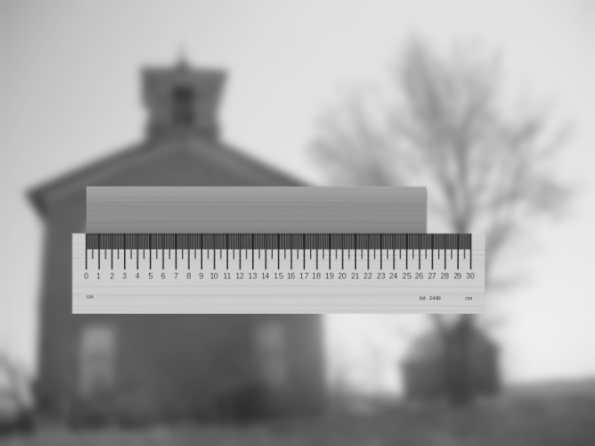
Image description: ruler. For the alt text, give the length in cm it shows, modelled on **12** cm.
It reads **26.5** cm
